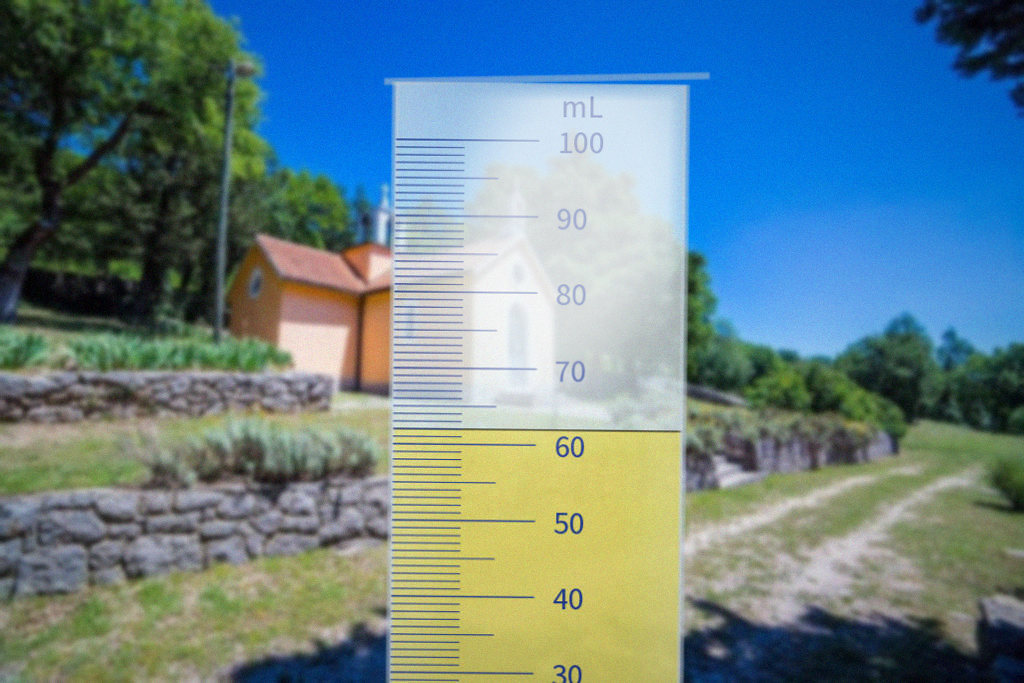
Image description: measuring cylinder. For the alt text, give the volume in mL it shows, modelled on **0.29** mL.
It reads **62** mL
